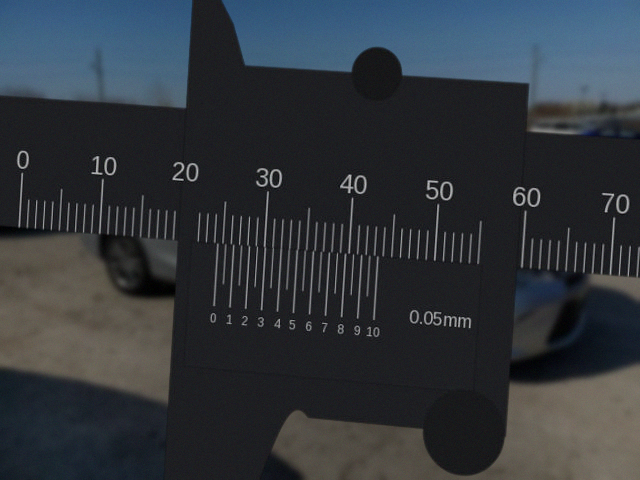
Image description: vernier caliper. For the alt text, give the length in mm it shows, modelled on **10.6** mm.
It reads **24.4** mm
